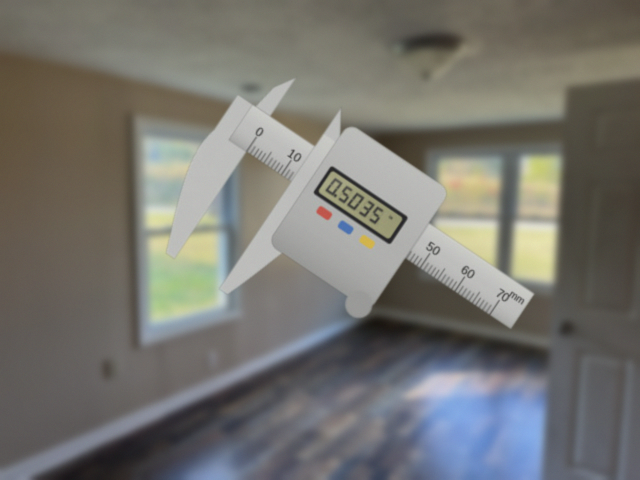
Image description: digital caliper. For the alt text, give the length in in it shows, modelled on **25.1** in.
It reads **0.5035** in
